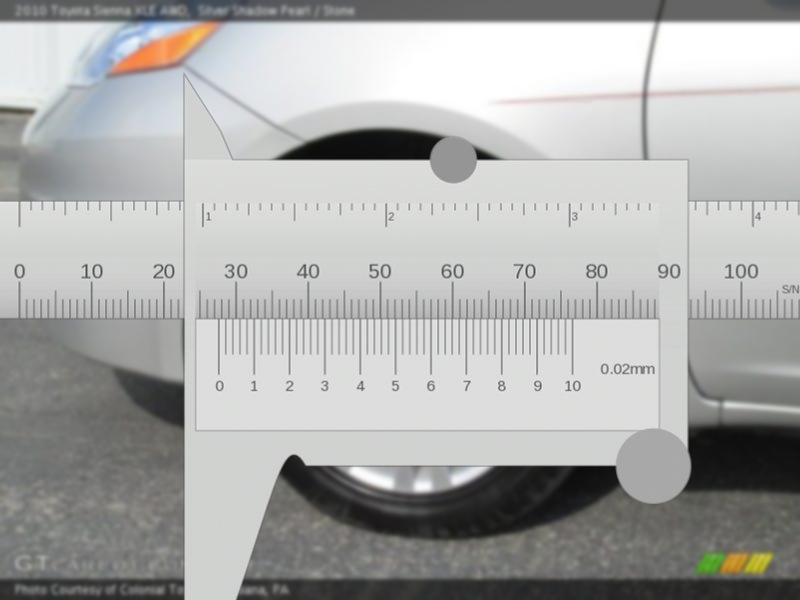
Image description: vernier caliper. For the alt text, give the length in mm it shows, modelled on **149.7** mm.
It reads **27.6** mm
